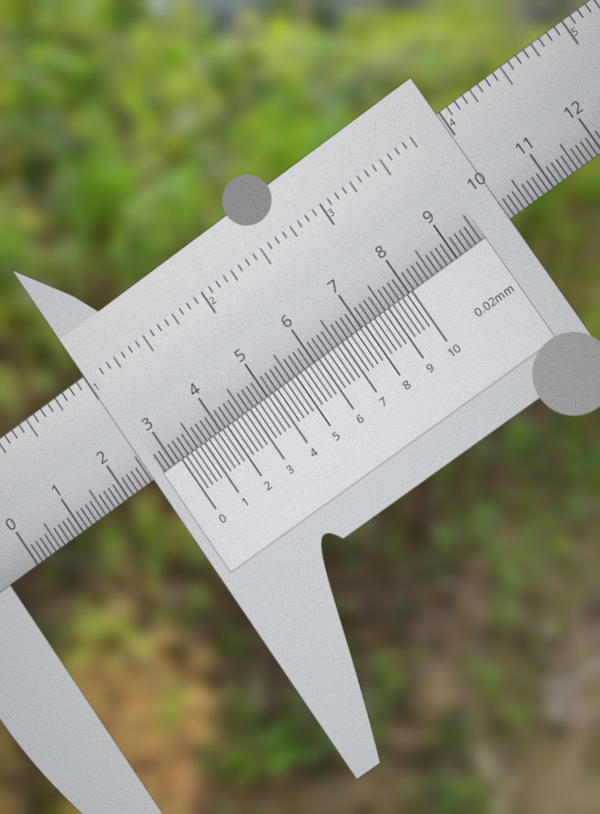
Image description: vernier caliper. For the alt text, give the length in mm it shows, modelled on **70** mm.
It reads **31.6** mm
